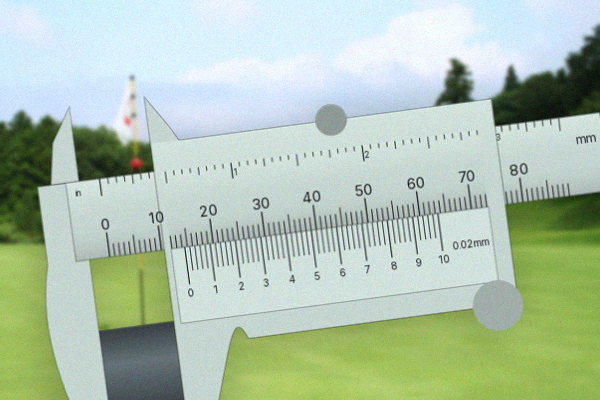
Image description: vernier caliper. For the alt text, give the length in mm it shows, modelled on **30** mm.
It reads **14.5** mm
